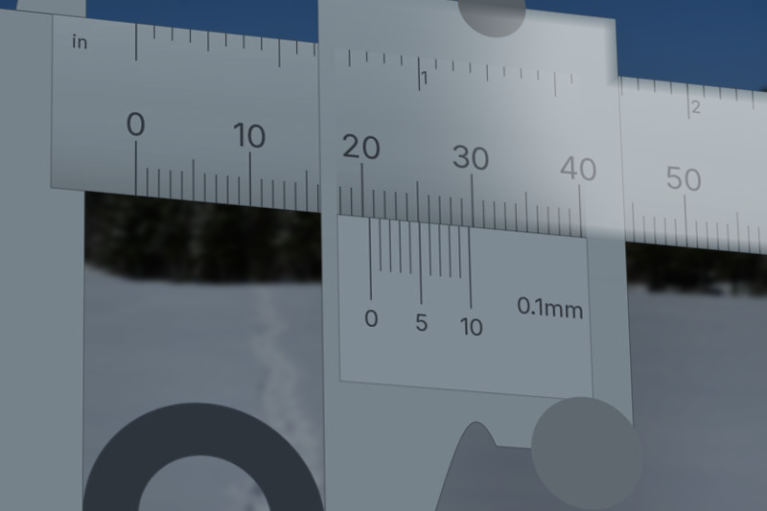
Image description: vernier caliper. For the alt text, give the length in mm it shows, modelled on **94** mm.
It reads **20.6** mm
